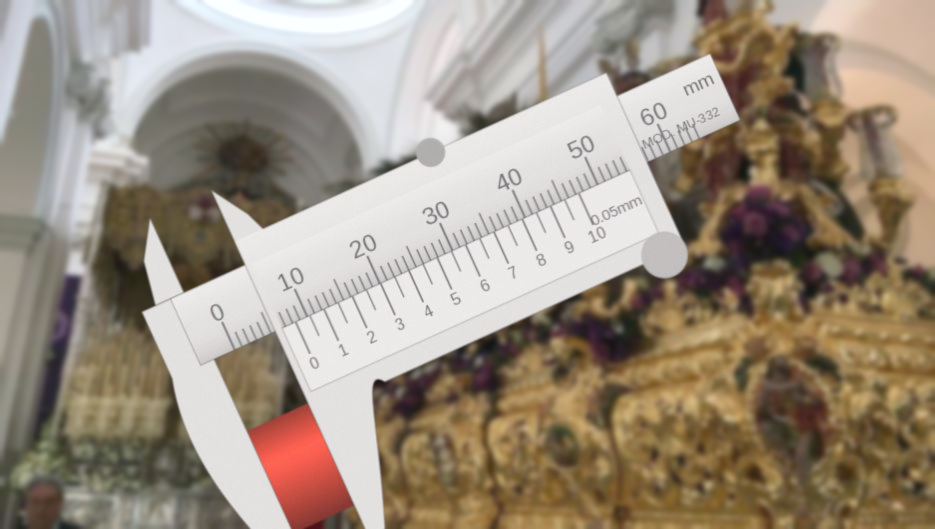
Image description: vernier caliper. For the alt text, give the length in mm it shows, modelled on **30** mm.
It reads **8.4** mm
